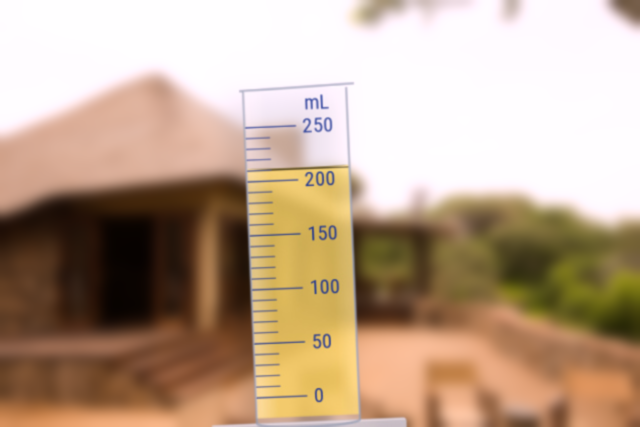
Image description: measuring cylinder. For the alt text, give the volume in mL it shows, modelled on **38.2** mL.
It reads **210** mL
